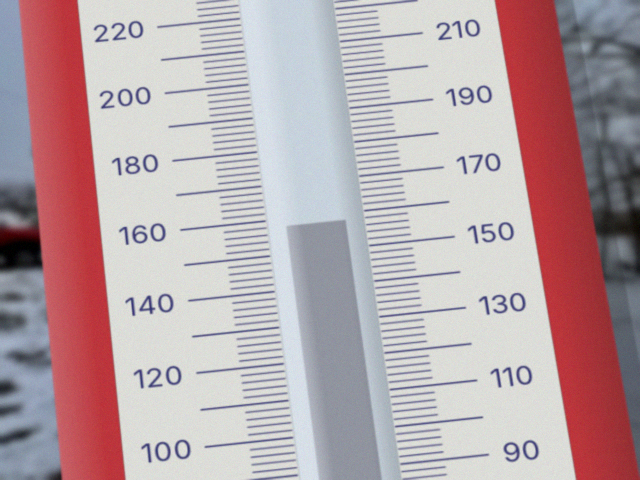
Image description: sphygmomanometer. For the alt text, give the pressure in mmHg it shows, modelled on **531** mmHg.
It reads **158** mmHg
